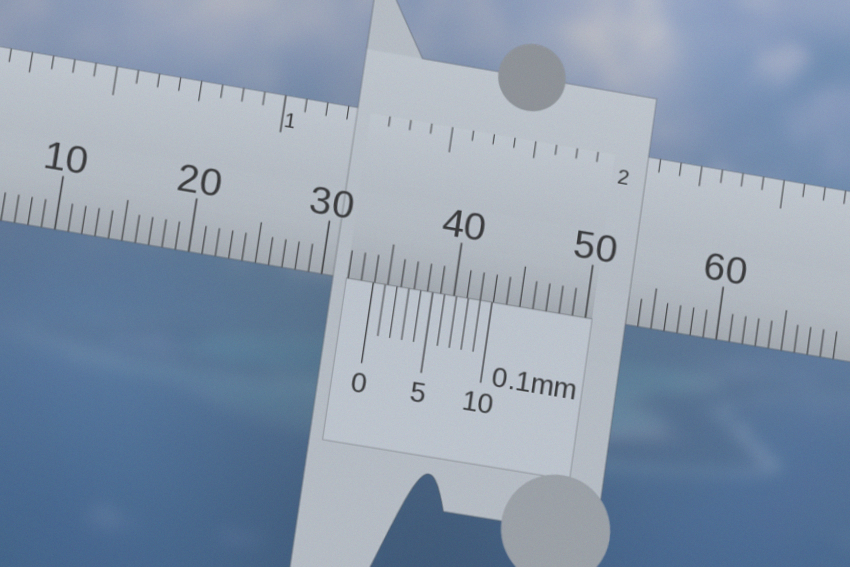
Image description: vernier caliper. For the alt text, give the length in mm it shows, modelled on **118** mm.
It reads **33.9** mm
